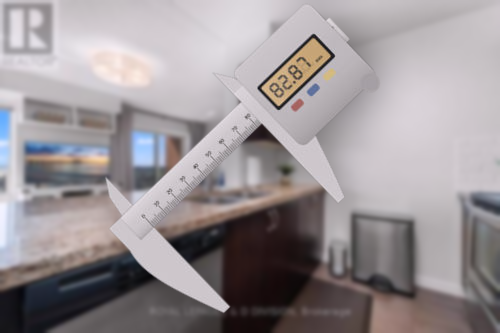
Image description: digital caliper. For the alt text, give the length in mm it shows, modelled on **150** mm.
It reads **82.87** mm
